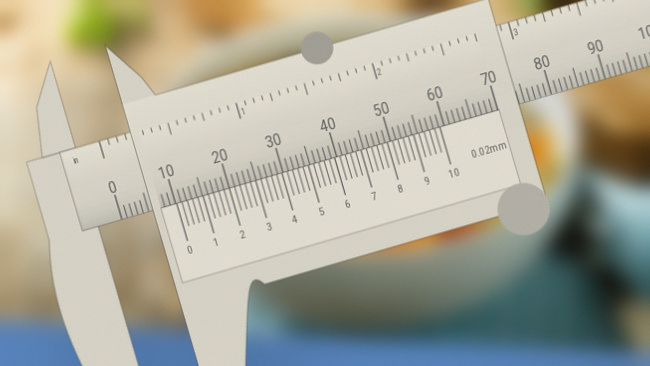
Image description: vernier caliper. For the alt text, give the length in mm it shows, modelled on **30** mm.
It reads **10.2** mm
